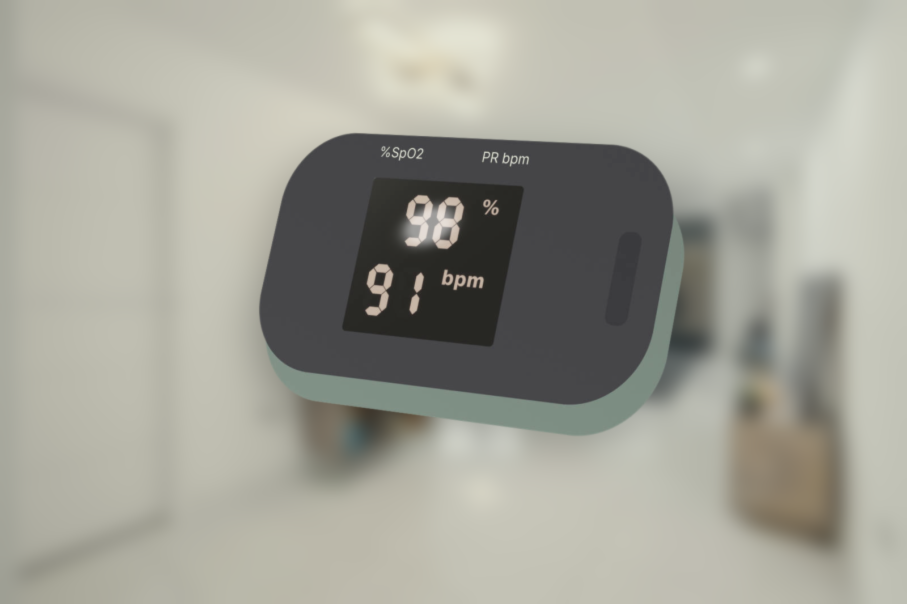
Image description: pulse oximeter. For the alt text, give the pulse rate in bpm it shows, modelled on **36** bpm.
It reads **91** bpm
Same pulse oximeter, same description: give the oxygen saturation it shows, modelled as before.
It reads **98** %
